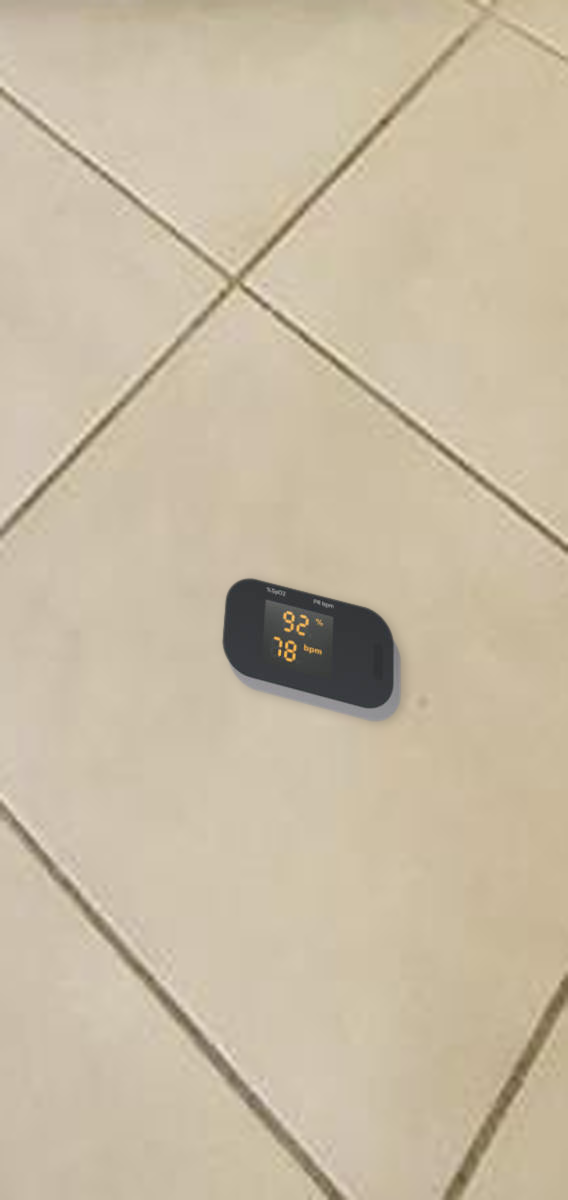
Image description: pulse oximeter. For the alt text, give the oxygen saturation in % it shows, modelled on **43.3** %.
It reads **92** %
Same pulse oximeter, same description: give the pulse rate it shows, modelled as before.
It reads **78** bpm
